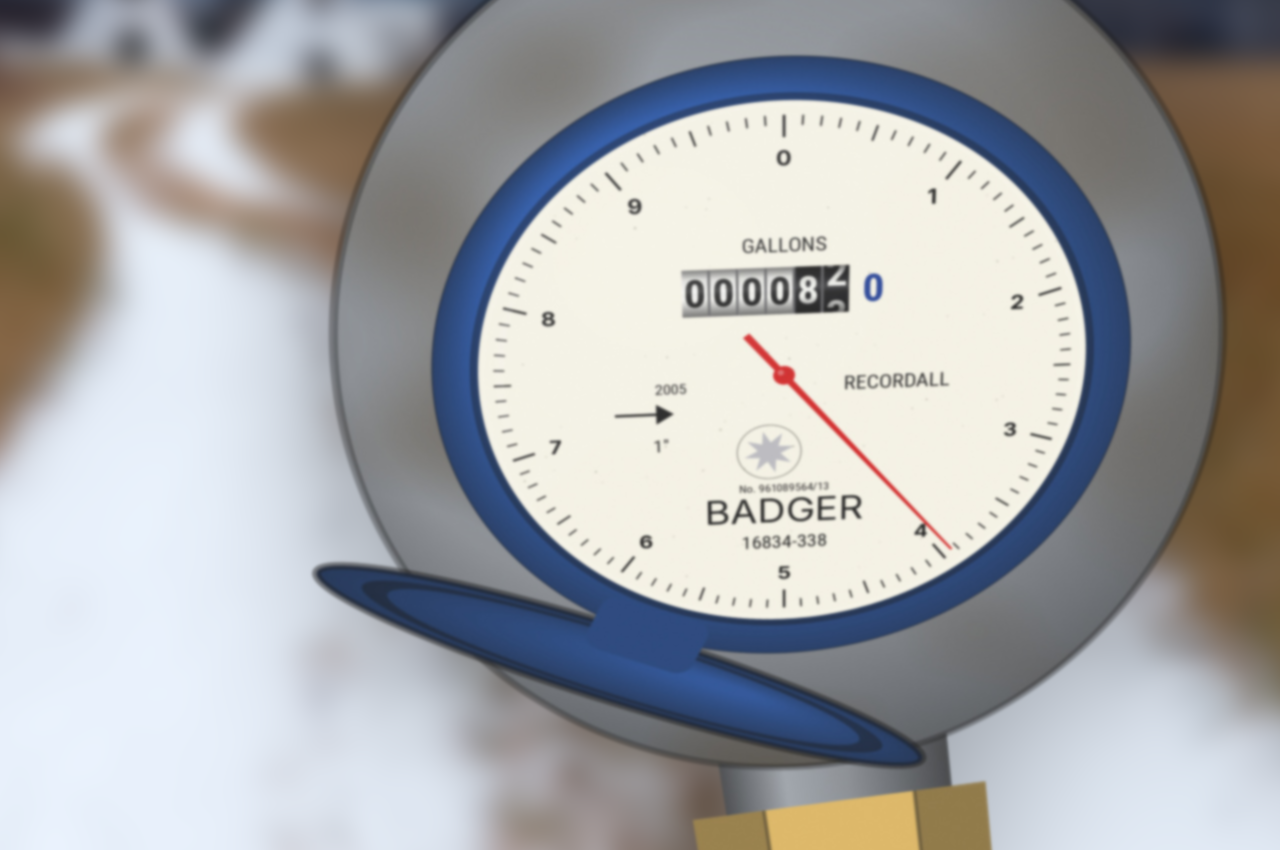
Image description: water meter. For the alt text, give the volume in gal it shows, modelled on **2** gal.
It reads **823.9** gal
